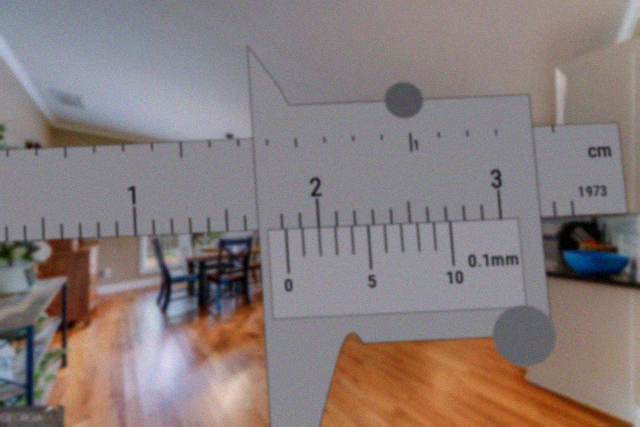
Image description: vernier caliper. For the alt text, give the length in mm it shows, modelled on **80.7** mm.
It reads **18.2** mm
